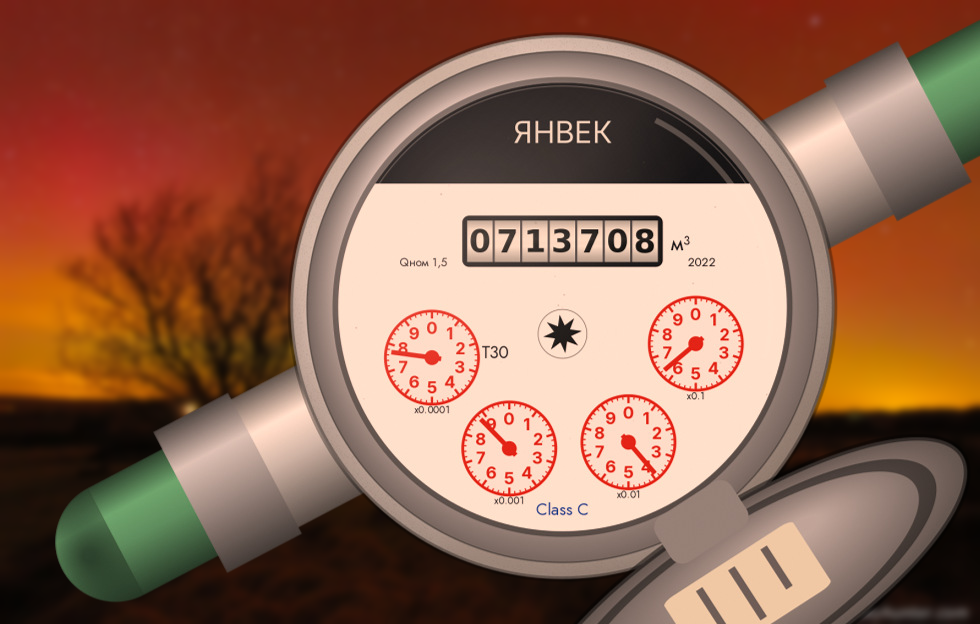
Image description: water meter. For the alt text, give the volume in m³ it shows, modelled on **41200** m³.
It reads **713708.6387** m³
